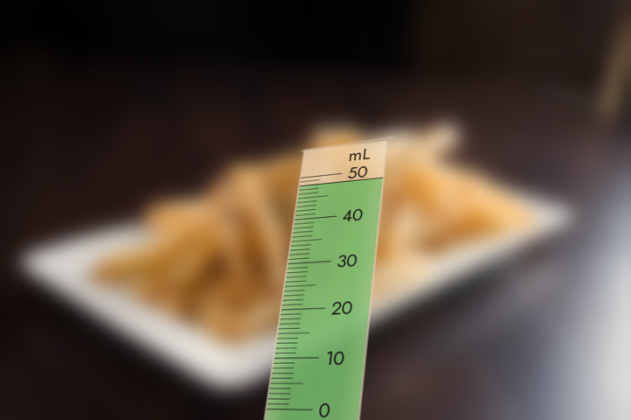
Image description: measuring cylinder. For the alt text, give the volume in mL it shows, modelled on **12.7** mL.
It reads **48** mL
